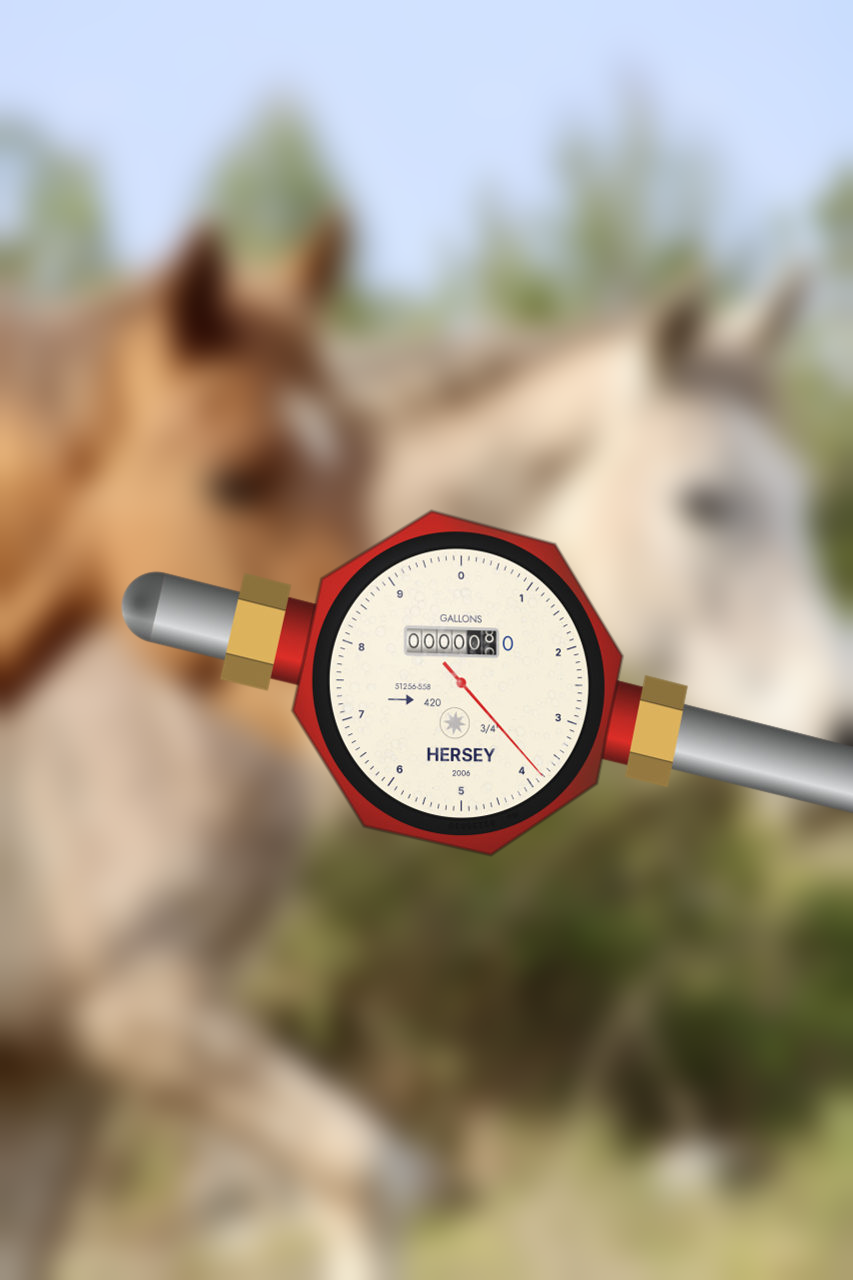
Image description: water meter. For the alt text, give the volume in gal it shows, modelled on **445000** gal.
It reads **83.8** gal
